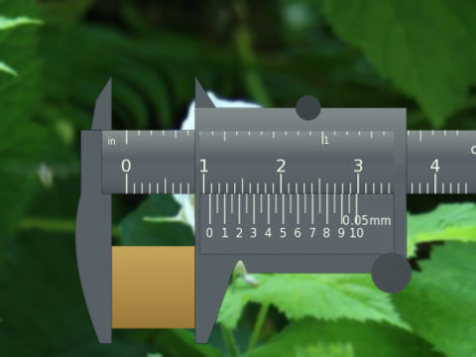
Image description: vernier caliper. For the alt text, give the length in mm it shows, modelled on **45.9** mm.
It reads **10.8** mm
